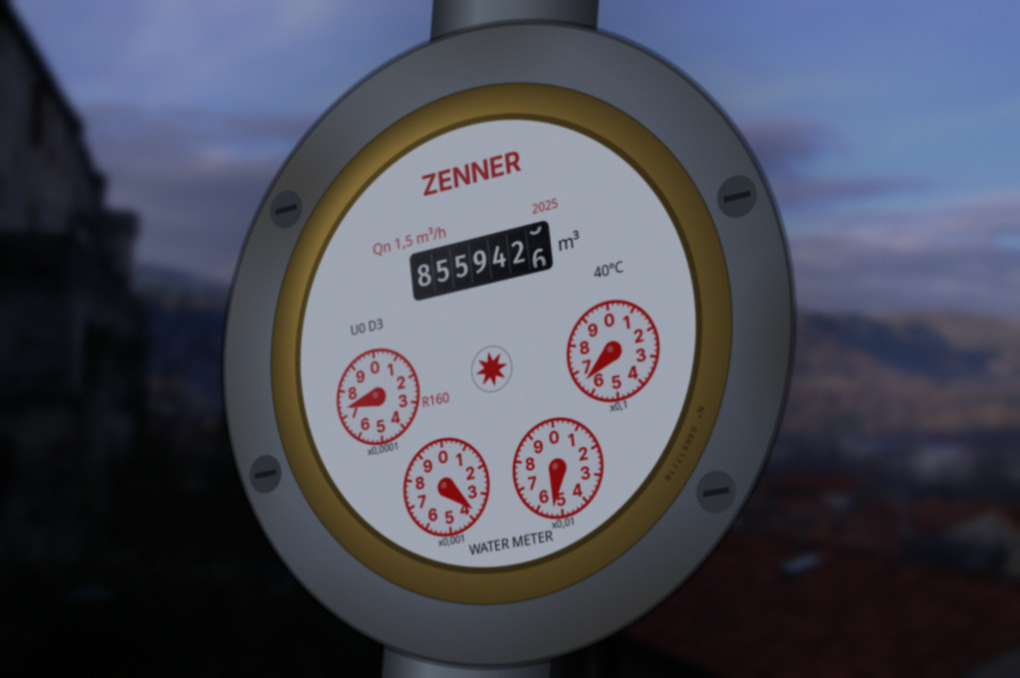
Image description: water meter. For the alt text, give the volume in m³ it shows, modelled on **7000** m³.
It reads **8559425.6537** m³
